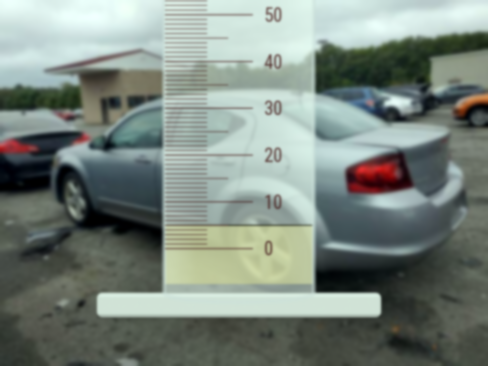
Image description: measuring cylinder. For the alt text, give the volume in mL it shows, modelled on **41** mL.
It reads **5** mL
